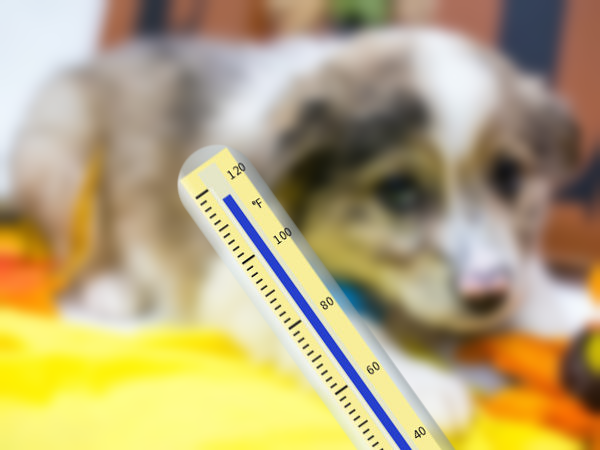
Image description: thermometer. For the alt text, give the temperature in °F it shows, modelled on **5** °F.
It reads **116** °F
